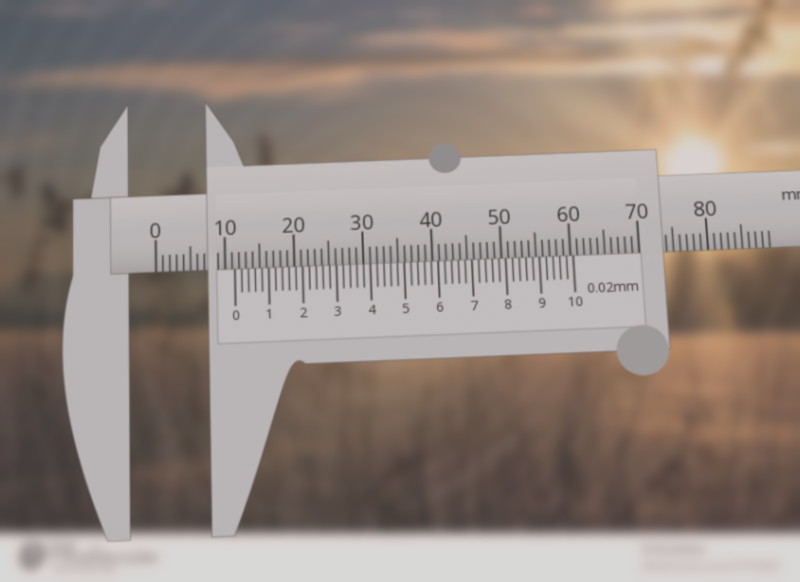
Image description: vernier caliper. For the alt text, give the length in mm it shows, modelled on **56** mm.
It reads **11.4** mm
